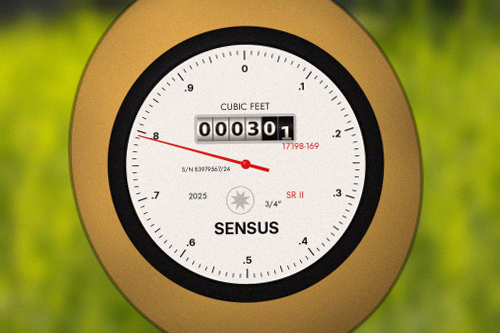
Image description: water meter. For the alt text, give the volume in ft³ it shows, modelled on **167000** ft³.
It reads **300.79** ft³
